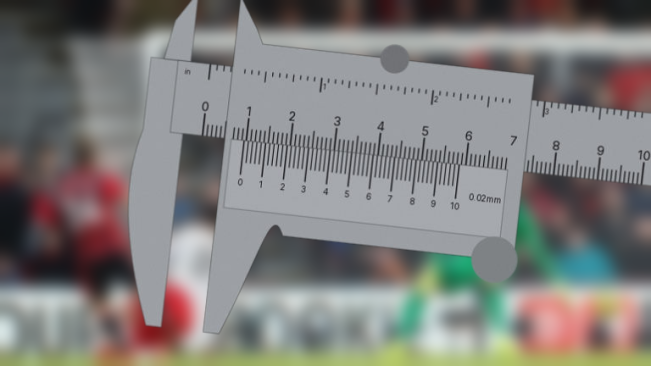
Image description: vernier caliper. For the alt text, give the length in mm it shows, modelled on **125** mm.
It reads **9.5** mm
